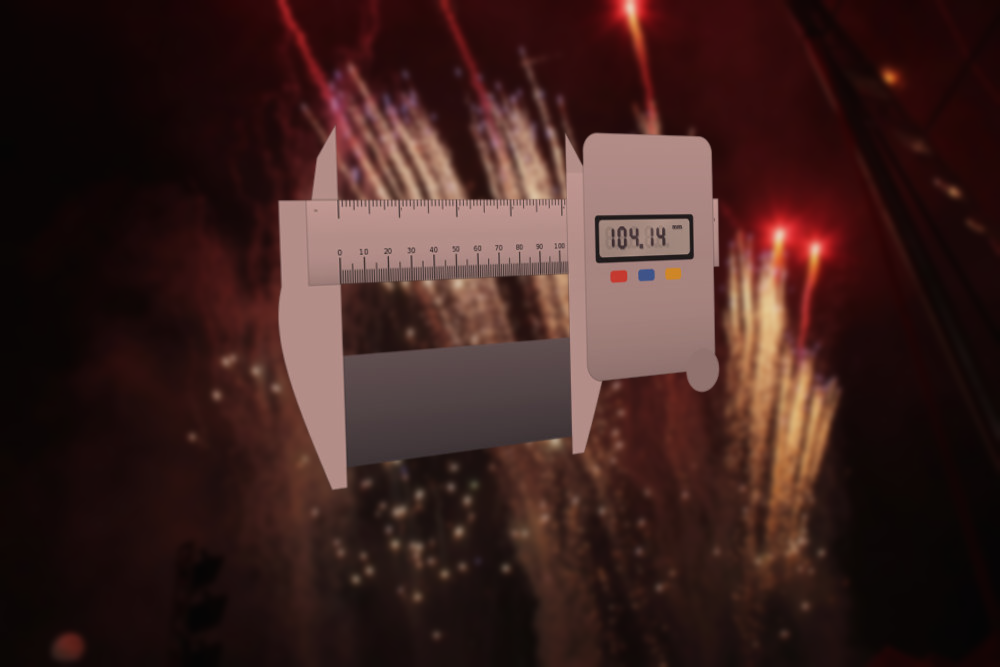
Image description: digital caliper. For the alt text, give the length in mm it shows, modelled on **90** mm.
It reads **104.14** mm
